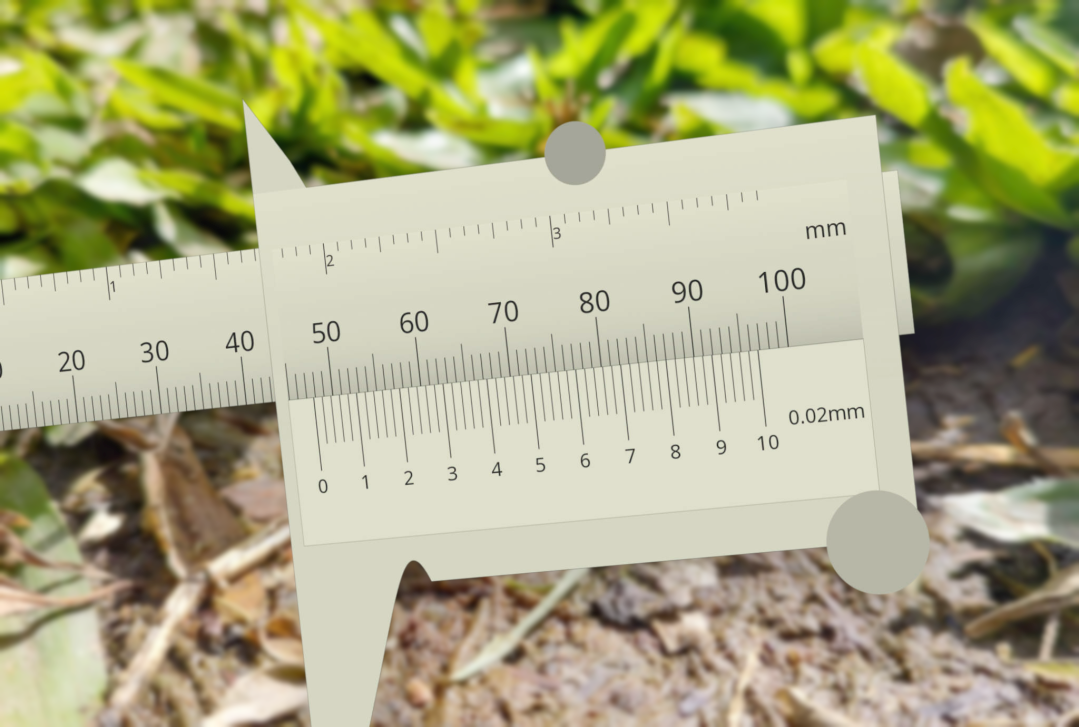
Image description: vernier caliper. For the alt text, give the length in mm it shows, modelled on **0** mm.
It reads **47.8** mm
